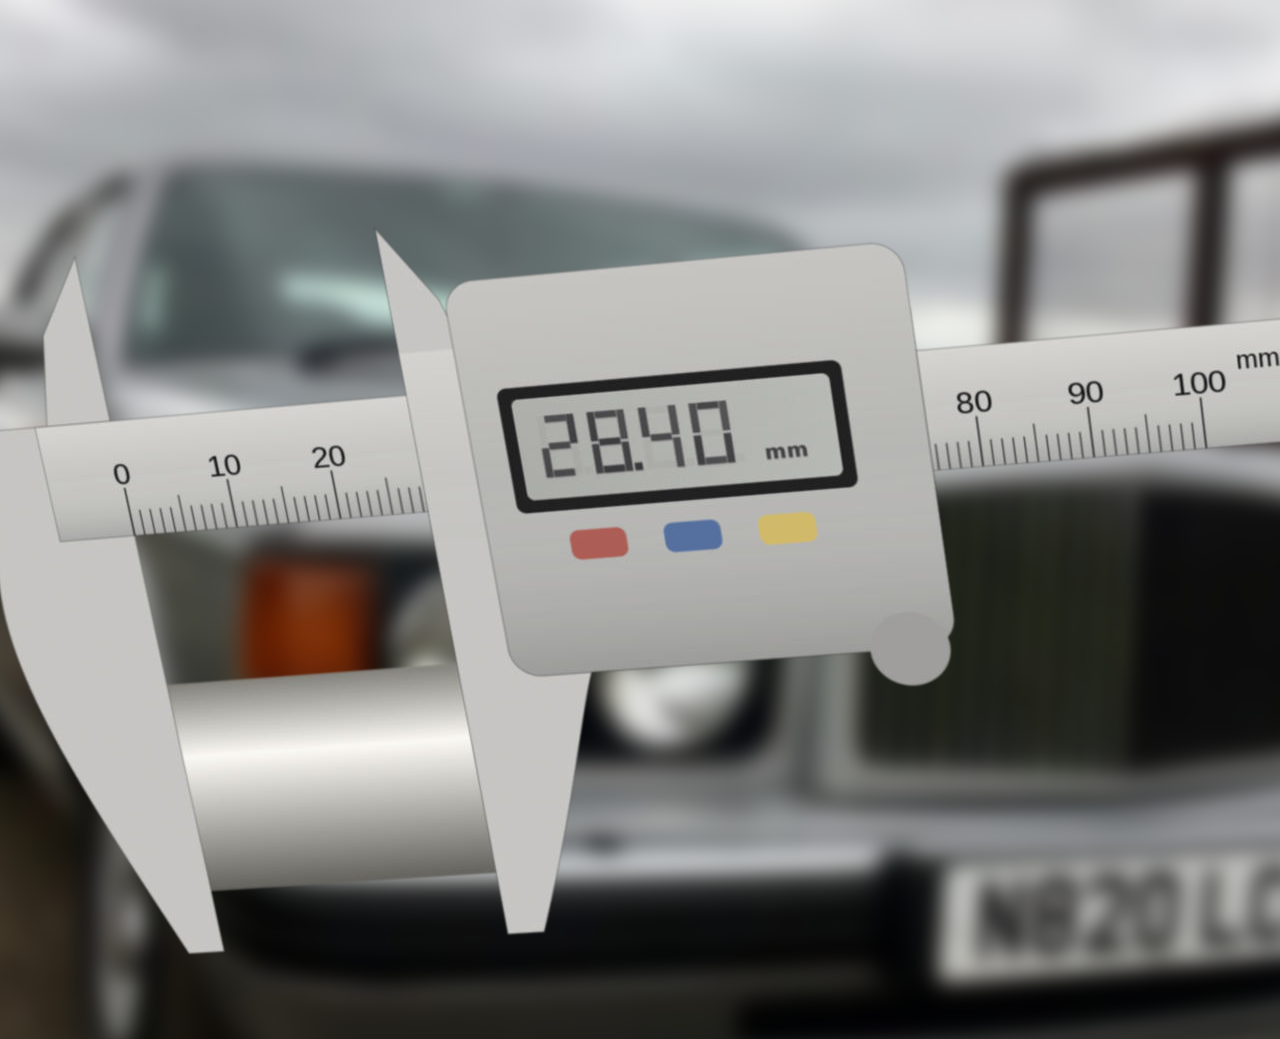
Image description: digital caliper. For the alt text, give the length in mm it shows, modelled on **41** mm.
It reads **28.40** mm
